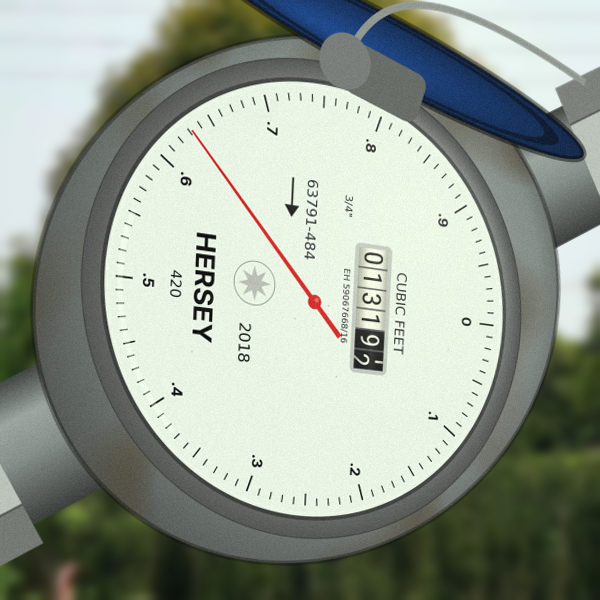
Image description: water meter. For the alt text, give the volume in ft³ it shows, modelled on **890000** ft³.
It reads **13191.63** ft³
